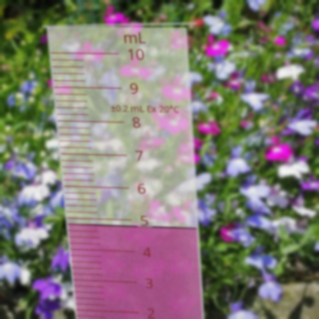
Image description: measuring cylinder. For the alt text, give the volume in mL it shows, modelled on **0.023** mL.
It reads **4.8** mL
